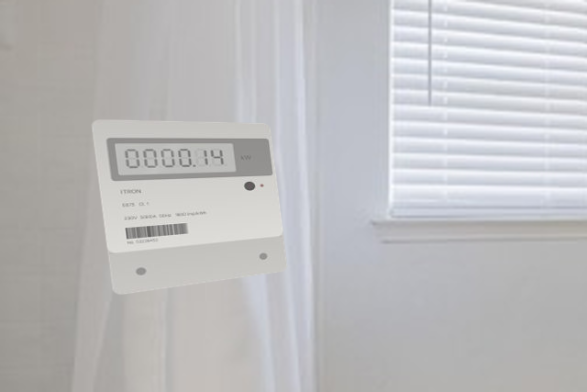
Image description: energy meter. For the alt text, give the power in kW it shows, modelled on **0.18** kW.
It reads **0.14** kW
